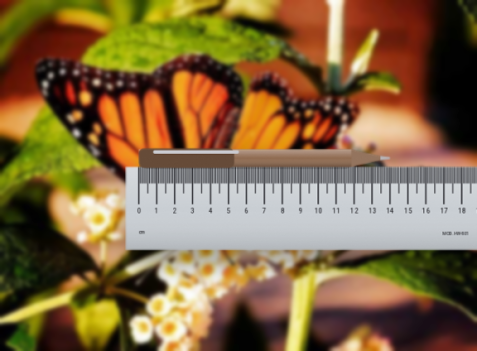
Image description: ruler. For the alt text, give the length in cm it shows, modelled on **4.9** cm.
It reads **14** cm
